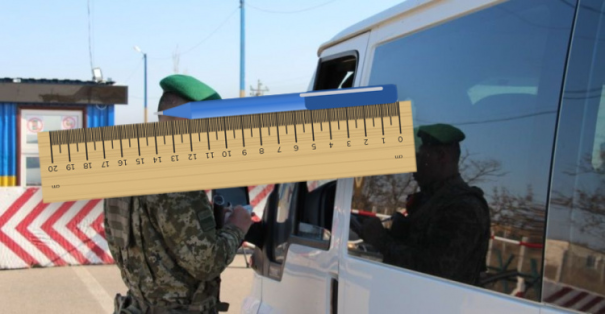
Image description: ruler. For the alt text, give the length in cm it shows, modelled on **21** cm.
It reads **14** cm
